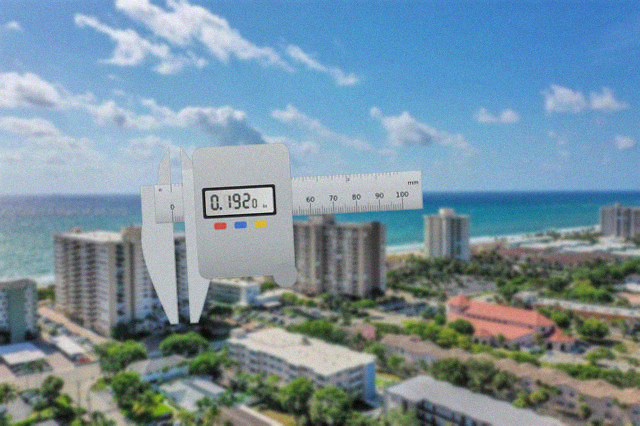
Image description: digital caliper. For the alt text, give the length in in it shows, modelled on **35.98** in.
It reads **0.1920** in
